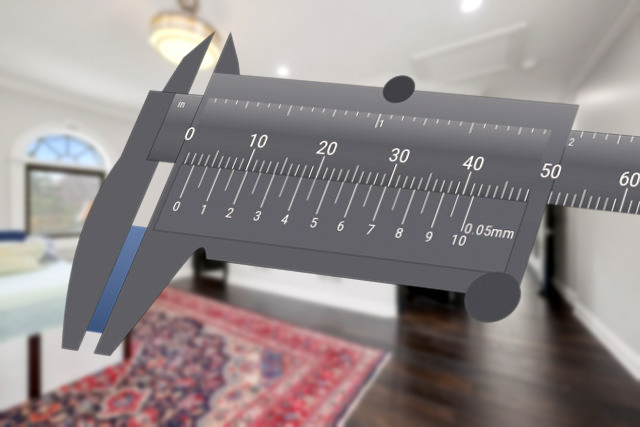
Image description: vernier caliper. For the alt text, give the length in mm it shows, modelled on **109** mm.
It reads **2.4** mm
